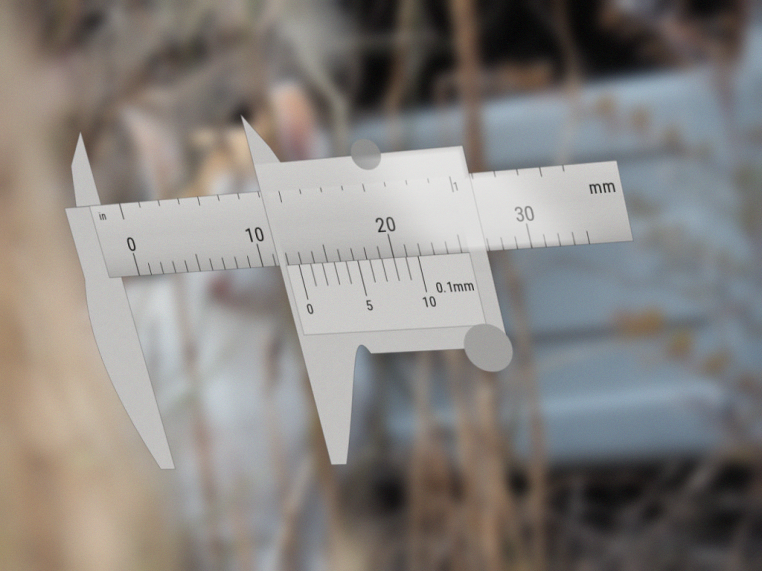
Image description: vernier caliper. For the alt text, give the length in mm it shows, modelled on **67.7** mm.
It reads **12.8** mm
